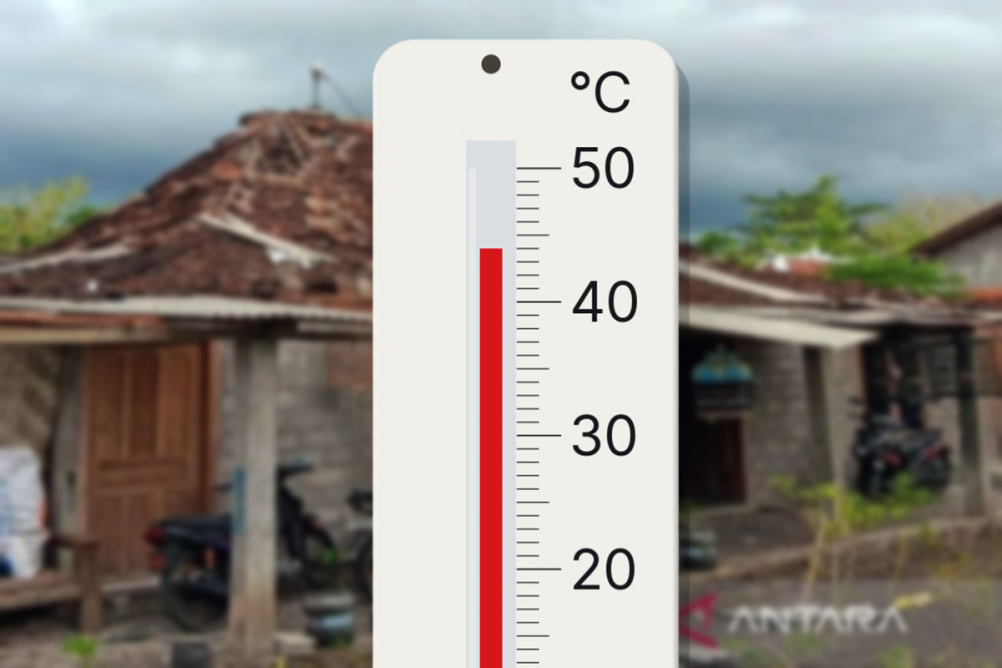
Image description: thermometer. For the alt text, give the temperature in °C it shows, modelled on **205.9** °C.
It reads **44** °C
